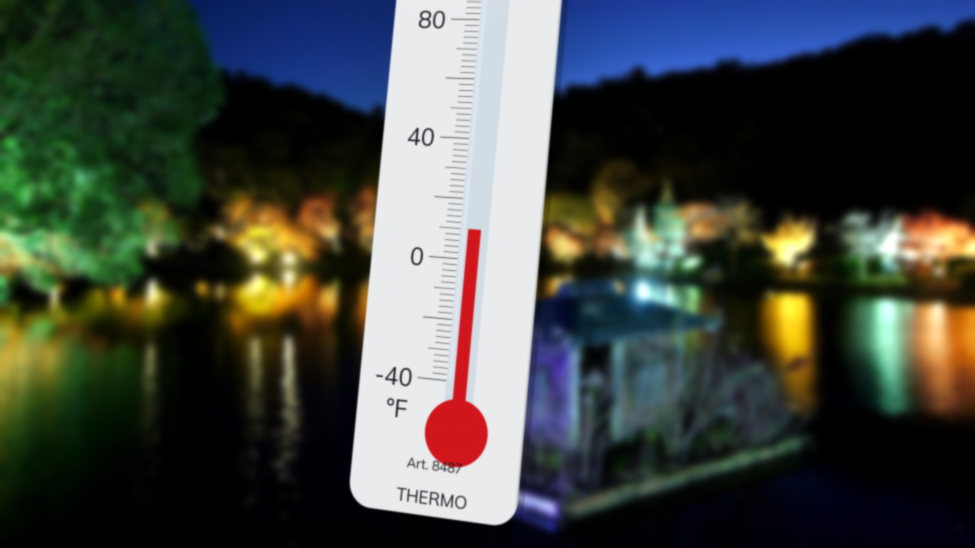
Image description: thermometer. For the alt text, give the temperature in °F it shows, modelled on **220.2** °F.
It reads **10** °F
